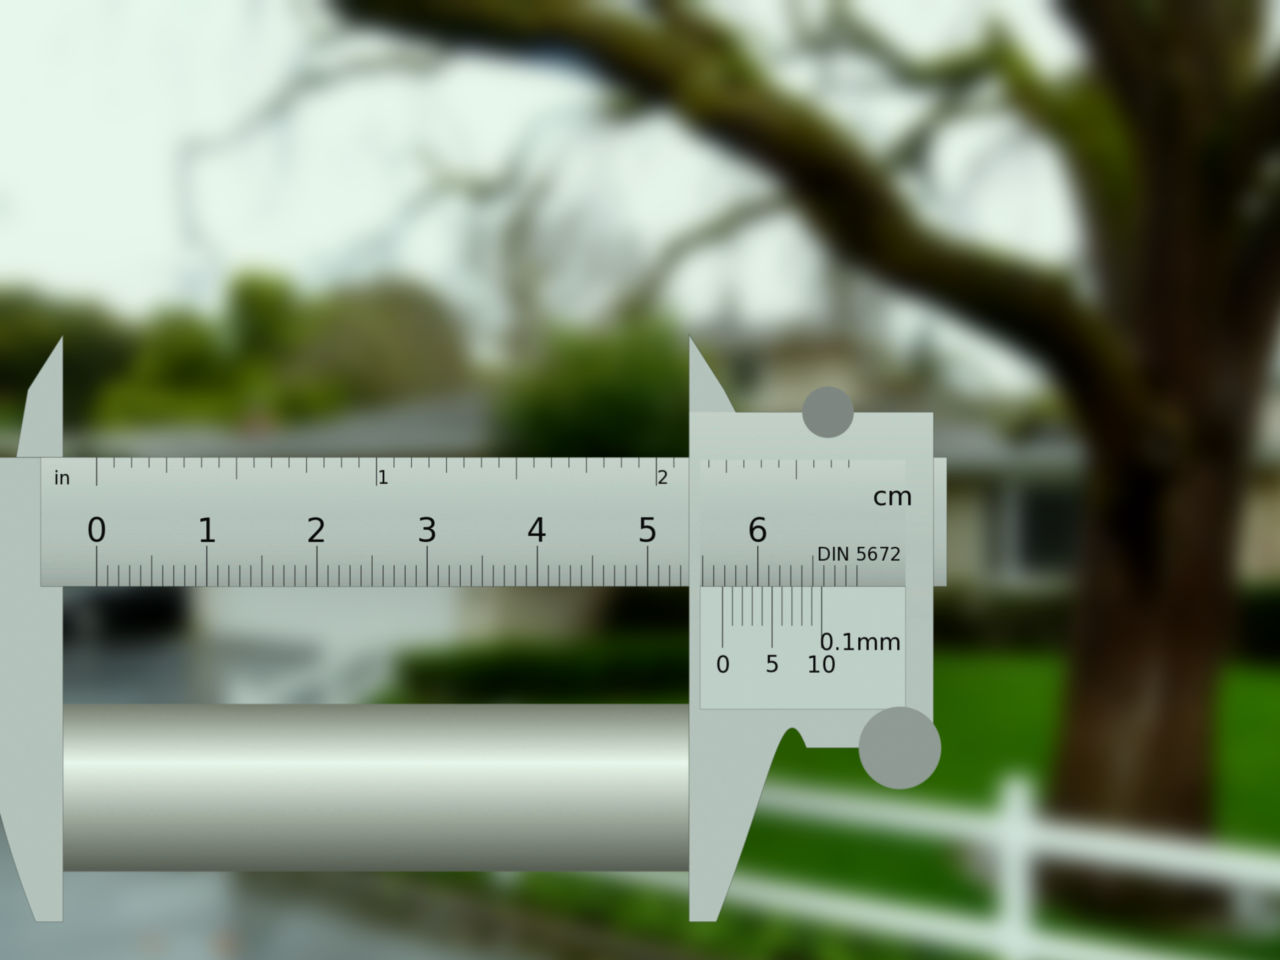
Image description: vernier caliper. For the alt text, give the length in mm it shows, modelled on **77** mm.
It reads **56.8** mm
